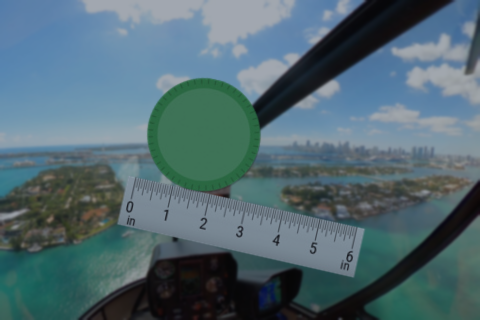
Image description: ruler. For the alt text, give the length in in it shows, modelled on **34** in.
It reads **3** in
